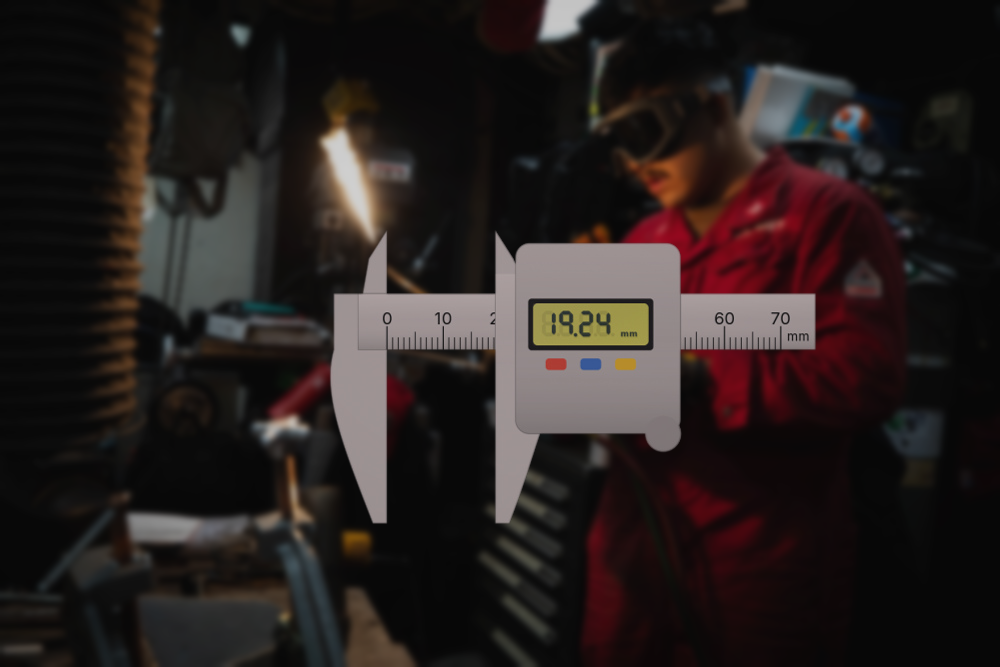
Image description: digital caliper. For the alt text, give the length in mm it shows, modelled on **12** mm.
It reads **19.24** mm
